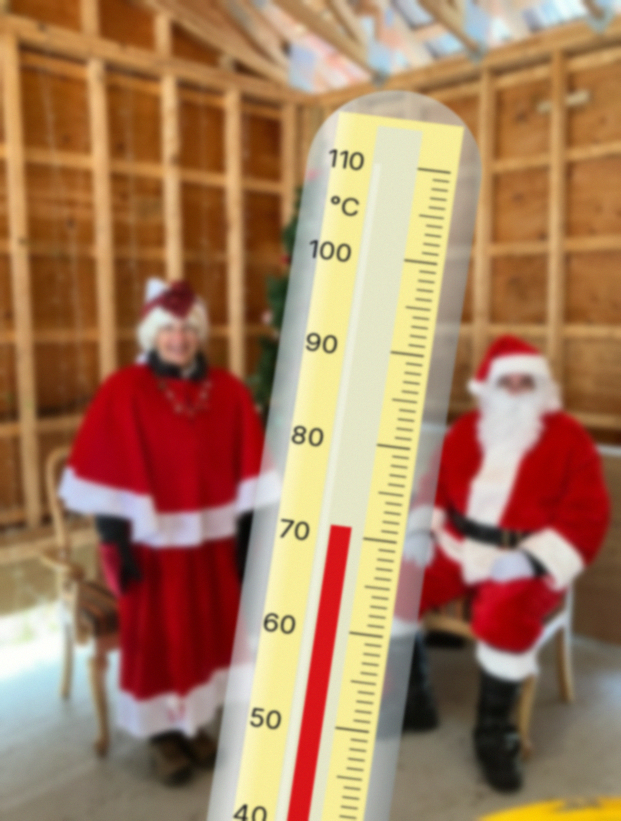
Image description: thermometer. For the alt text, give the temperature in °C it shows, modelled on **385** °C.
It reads **71** °C
